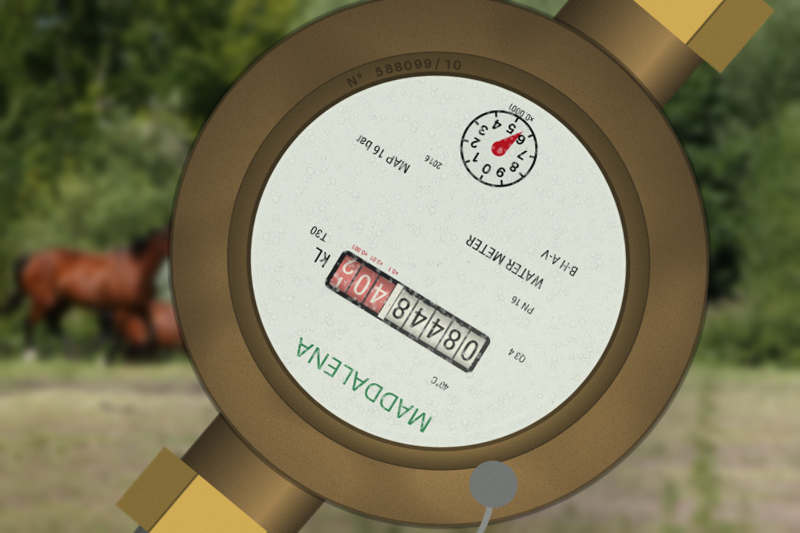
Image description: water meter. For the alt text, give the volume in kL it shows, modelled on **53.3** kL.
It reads **8448.4015** kL
